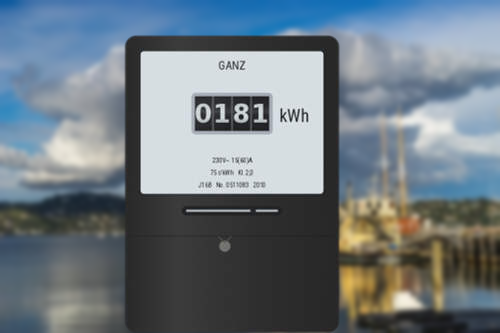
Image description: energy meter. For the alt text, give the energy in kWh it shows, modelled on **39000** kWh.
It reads **181** kWh
